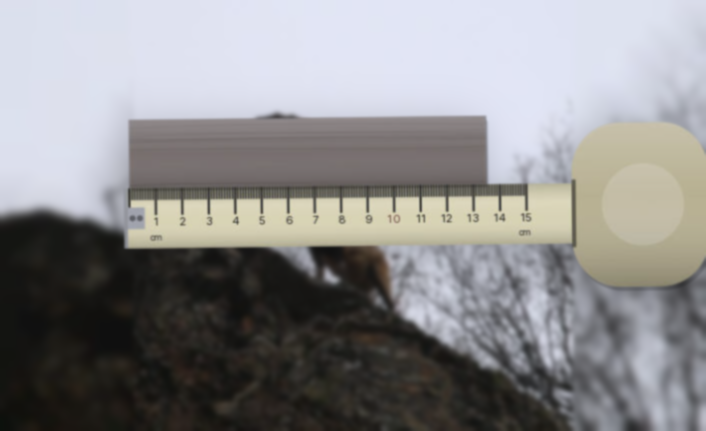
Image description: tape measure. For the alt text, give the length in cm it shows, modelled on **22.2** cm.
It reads **13.5** cm
